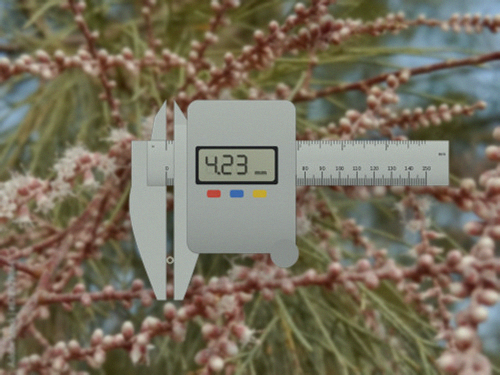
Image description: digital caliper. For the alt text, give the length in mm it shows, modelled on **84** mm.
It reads **4.23** mm
